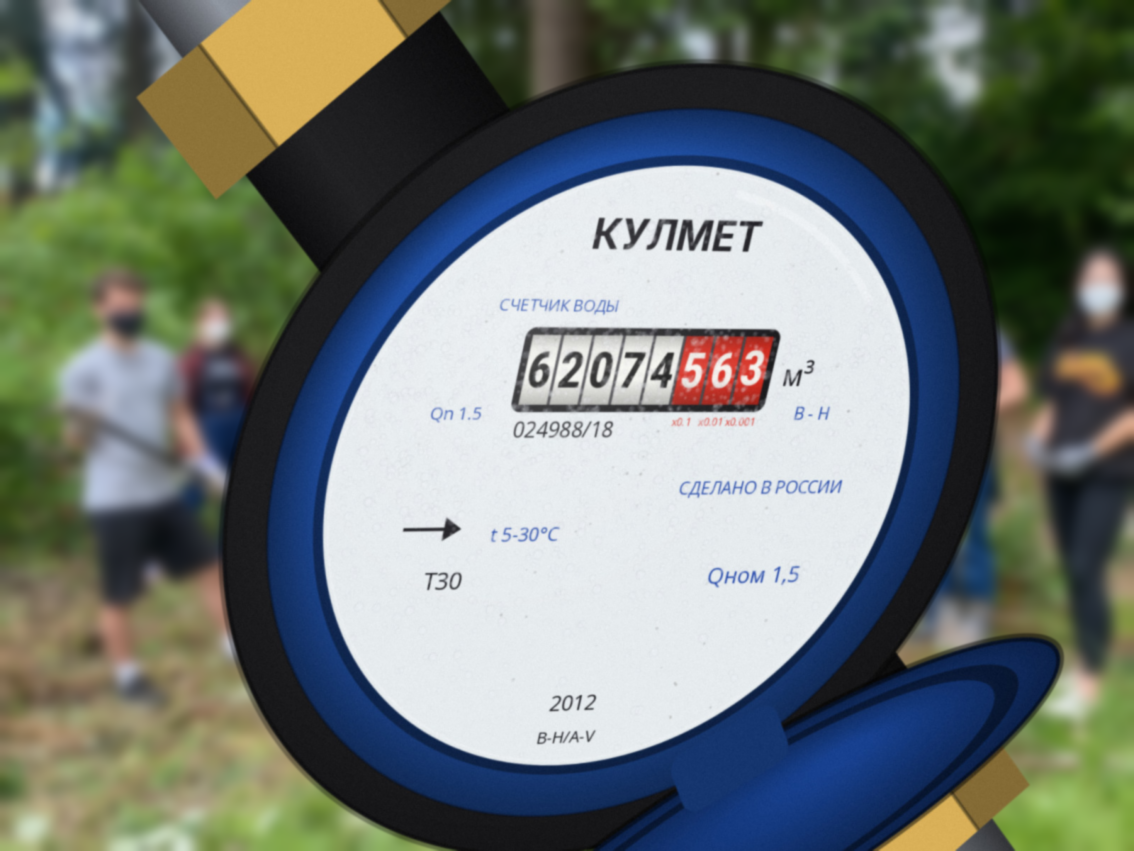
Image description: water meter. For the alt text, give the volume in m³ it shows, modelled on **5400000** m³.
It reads **62074.563** m³
